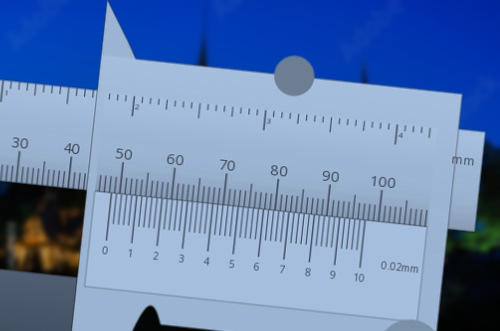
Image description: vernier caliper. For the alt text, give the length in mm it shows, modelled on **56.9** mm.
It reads **48.4** mm
